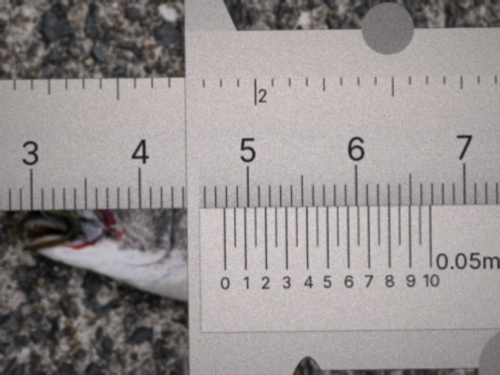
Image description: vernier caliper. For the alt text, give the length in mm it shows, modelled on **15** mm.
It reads **47.8** mm
